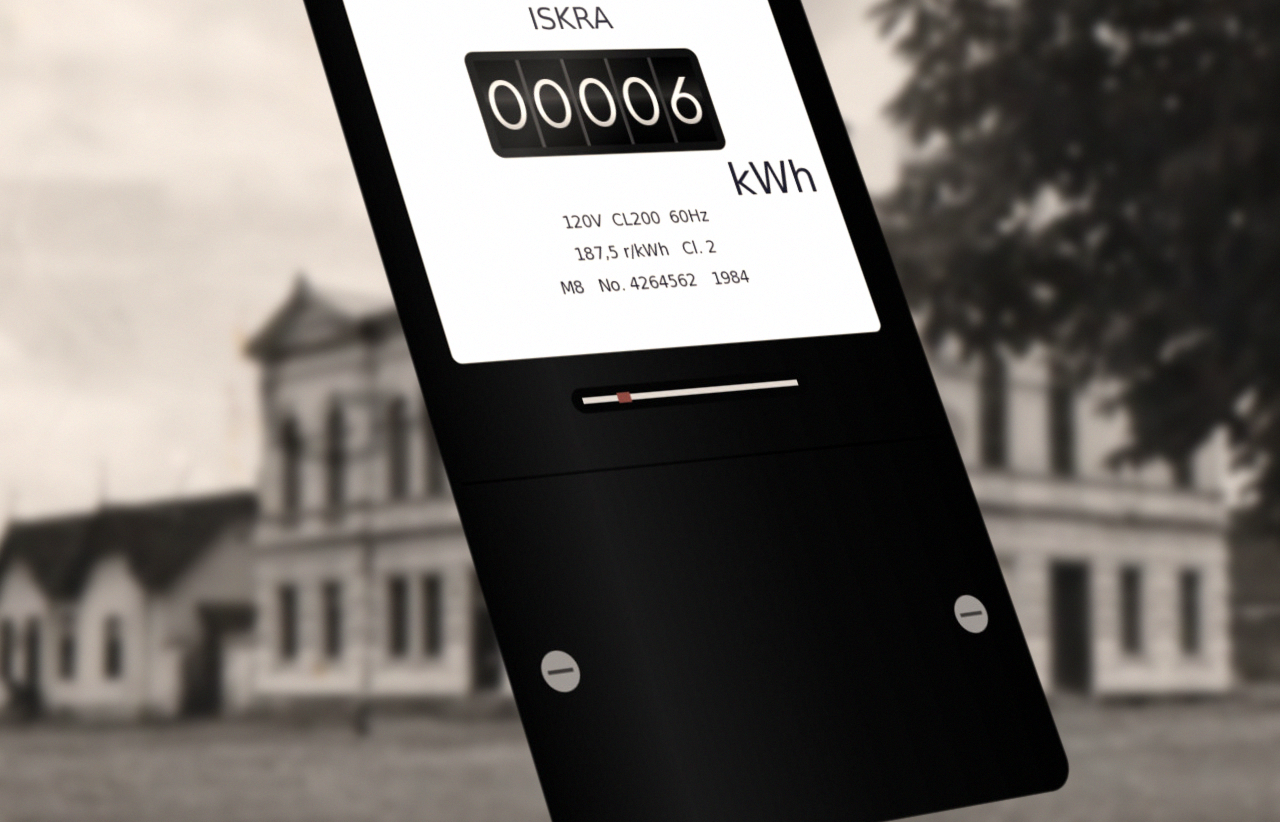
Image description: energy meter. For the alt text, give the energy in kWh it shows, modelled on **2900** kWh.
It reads **6** kWh
